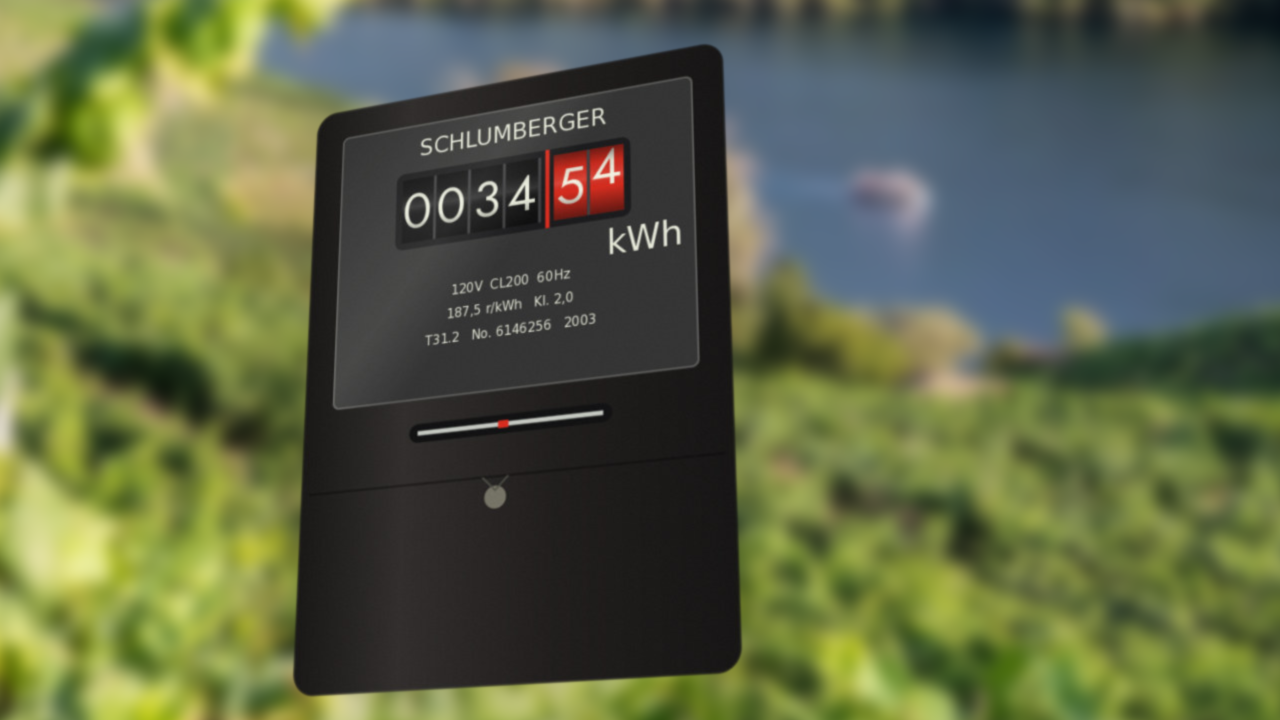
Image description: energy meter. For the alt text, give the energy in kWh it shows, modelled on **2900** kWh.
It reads **34.54** kWh
